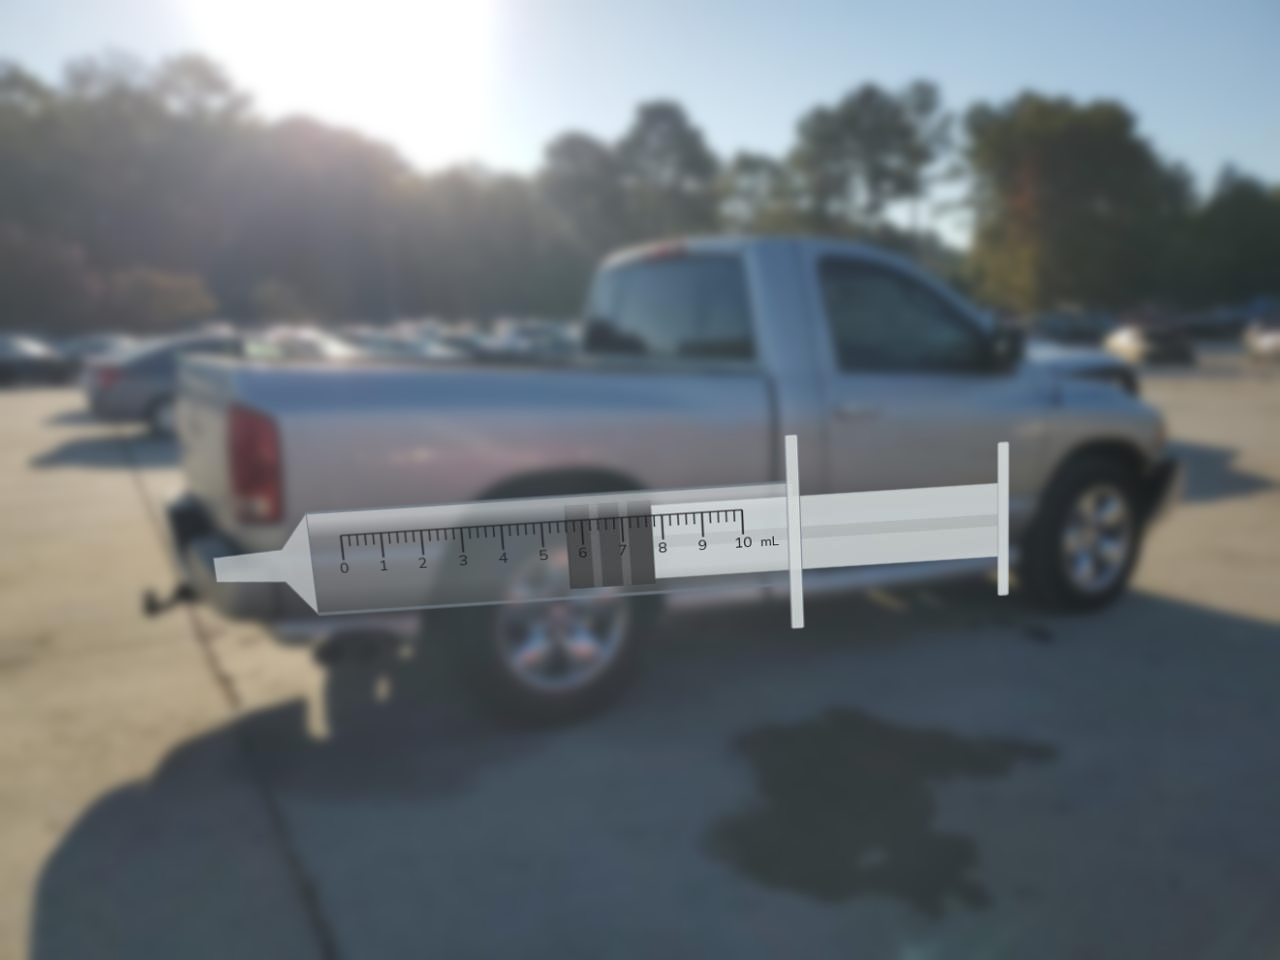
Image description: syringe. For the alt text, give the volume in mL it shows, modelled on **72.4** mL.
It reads **5.6** mL
